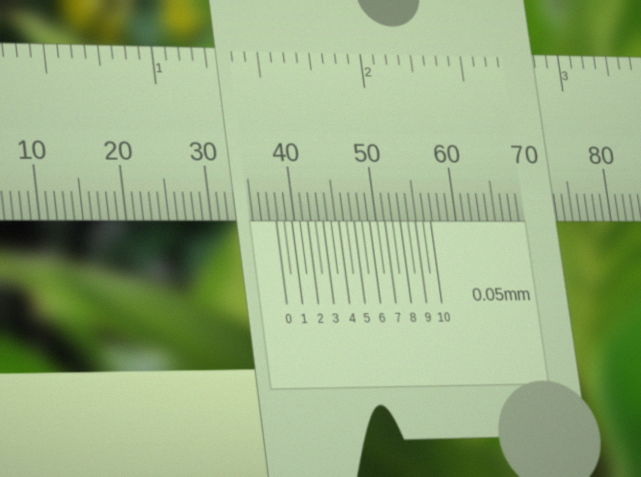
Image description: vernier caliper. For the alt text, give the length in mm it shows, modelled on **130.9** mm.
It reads **37.8** mm
